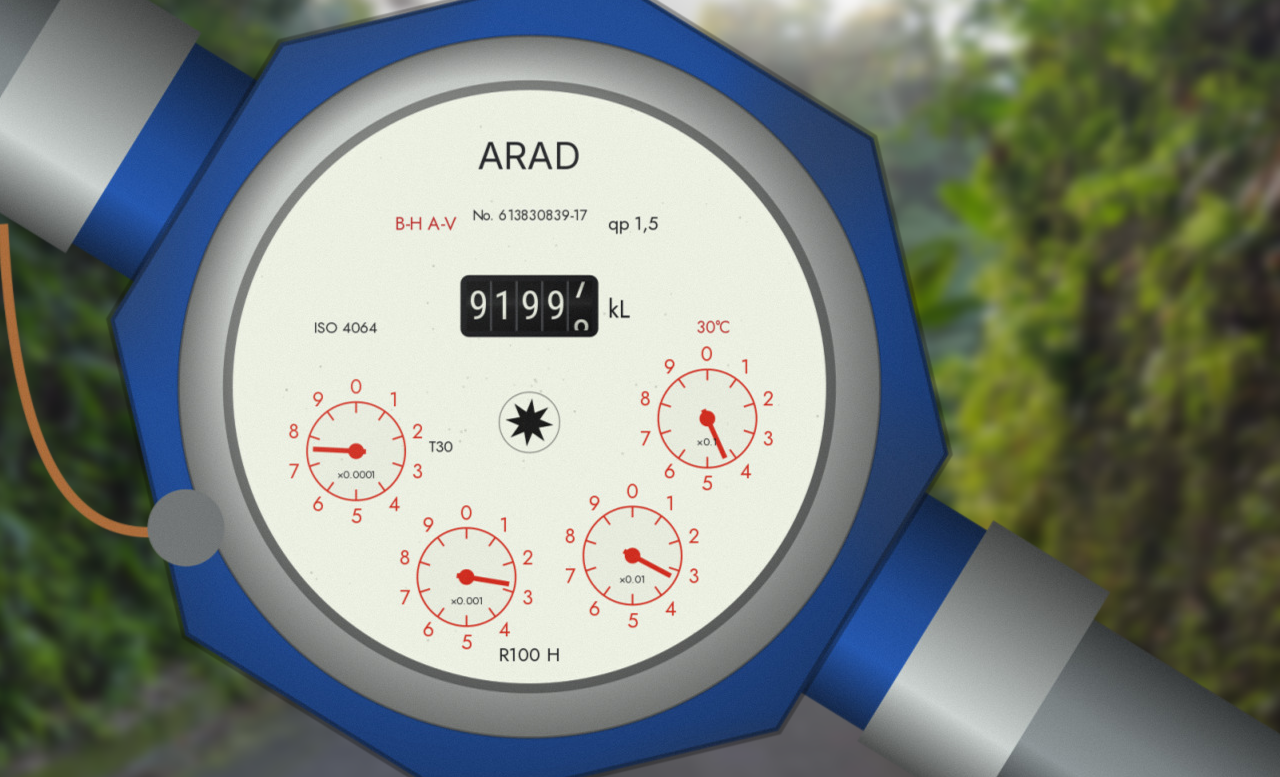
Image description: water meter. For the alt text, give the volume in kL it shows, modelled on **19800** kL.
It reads **91997.4327** kL
